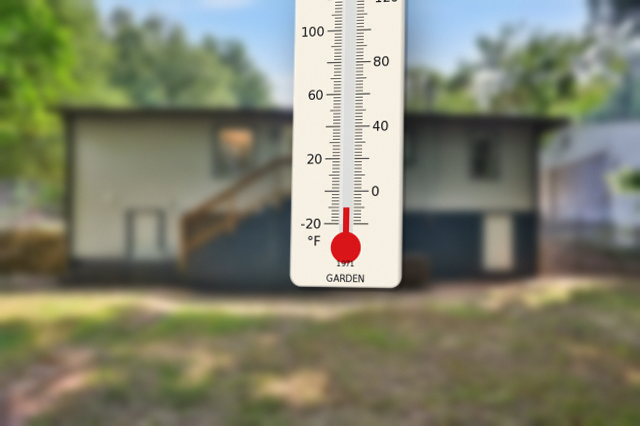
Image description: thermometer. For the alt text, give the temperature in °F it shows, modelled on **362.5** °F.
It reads **-10** °F
